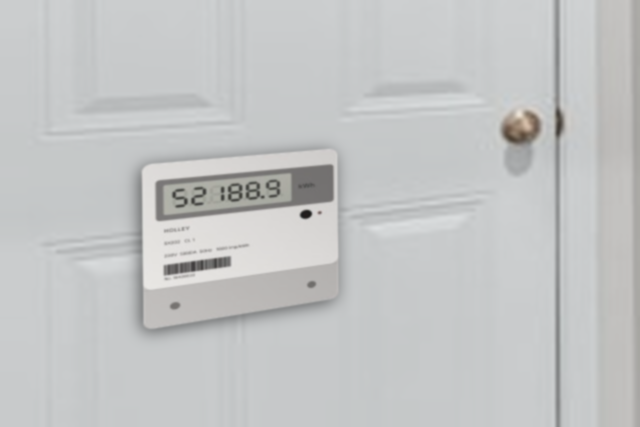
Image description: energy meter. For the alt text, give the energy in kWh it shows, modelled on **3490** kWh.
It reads **52188.9** kWh
